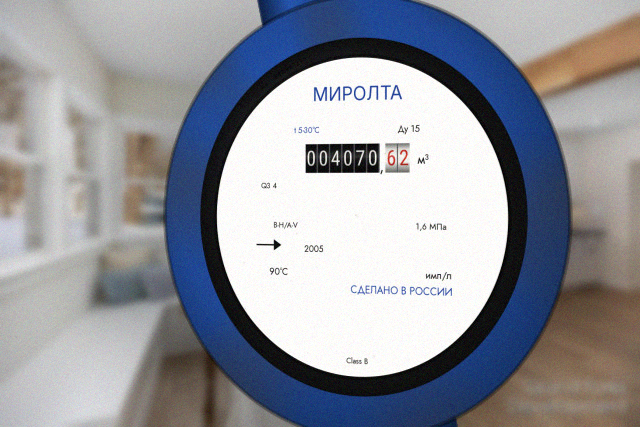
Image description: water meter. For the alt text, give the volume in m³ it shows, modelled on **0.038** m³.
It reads **4070.62** m³
